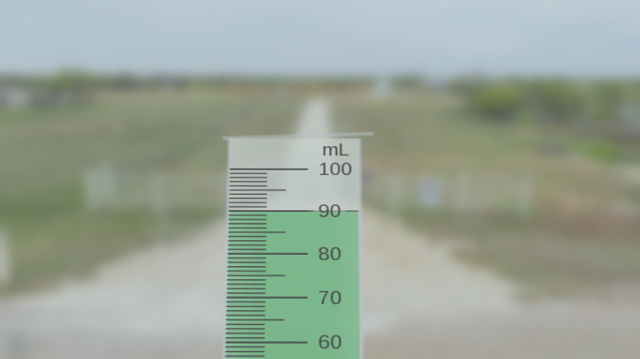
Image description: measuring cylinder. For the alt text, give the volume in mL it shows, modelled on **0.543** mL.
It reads **90** mL
